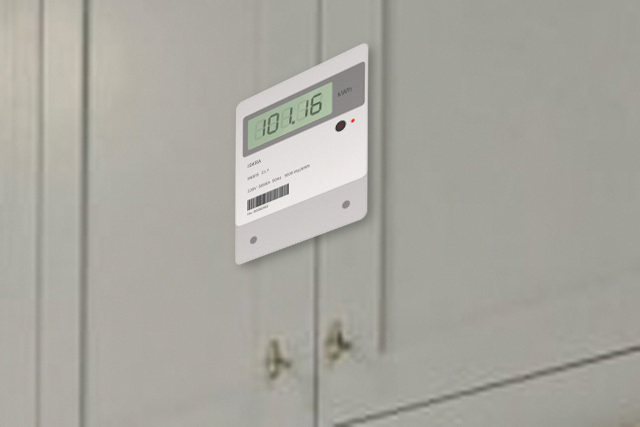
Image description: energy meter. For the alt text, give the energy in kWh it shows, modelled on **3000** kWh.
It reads **101.16** kWh
